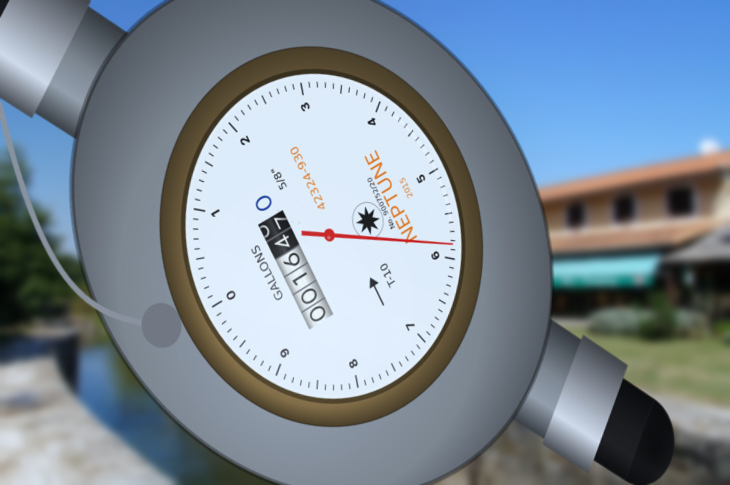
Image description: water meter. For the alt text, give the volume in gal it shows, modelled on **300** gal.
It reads **16465.8** gal
